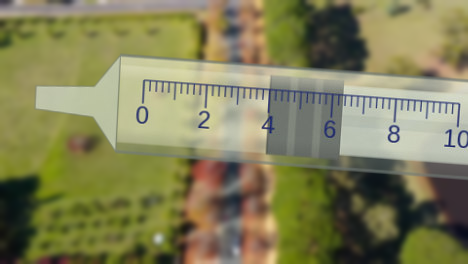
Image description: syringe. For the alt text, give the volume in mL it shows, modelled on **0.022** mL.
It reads **4** mL
